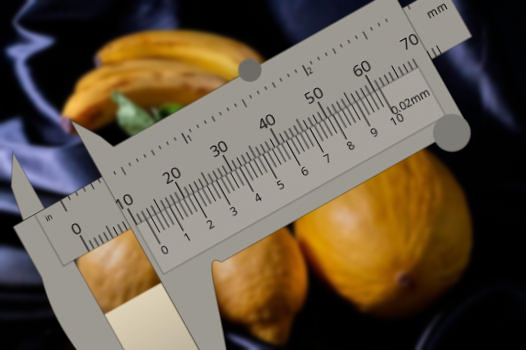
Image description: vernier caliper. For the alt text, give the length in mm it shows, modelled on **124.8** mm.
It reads **12.0** mm
